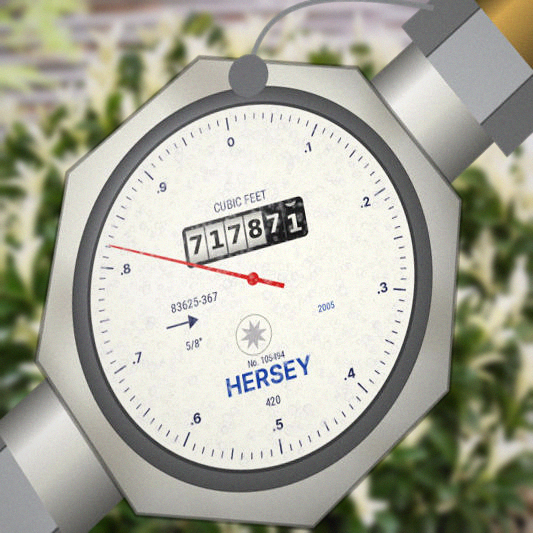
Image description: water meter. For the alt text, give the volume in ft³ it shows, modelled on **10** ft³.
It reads **717870.82** ft³
